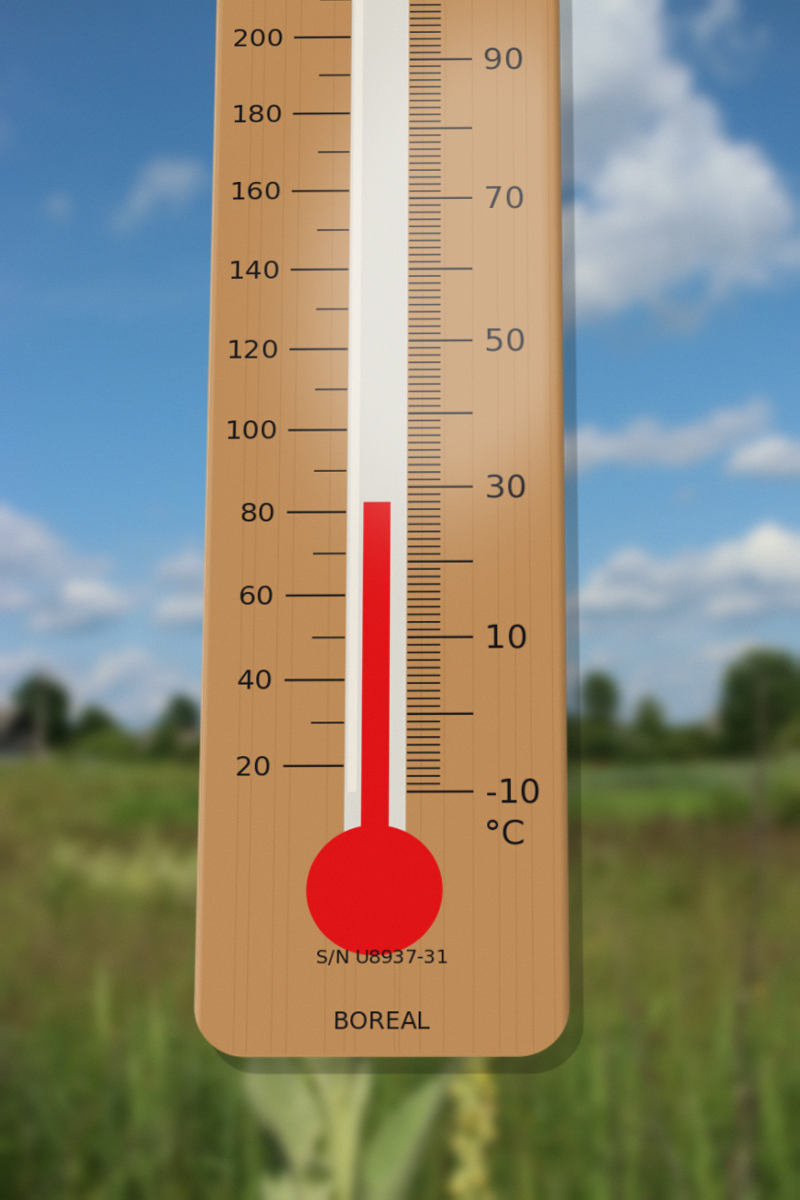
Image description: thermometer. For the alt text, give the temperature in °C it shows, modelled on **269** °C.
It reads **28** °C
